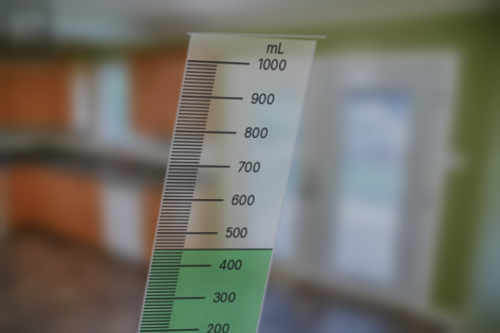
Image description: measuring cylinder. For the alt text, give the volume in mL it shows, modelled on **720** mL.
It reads **450** mL
